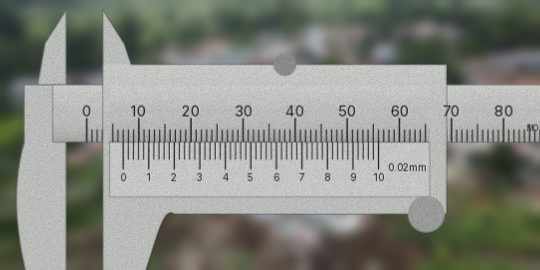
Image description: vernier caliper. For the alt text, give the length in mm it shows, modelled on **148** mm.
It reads **7.0** mm
